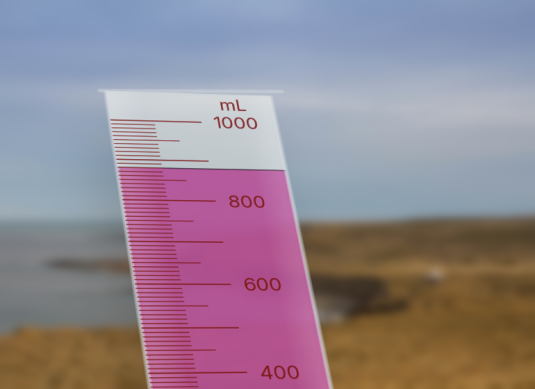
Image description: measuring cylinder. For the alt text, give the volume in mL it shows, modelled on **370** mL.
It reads **880** mL
